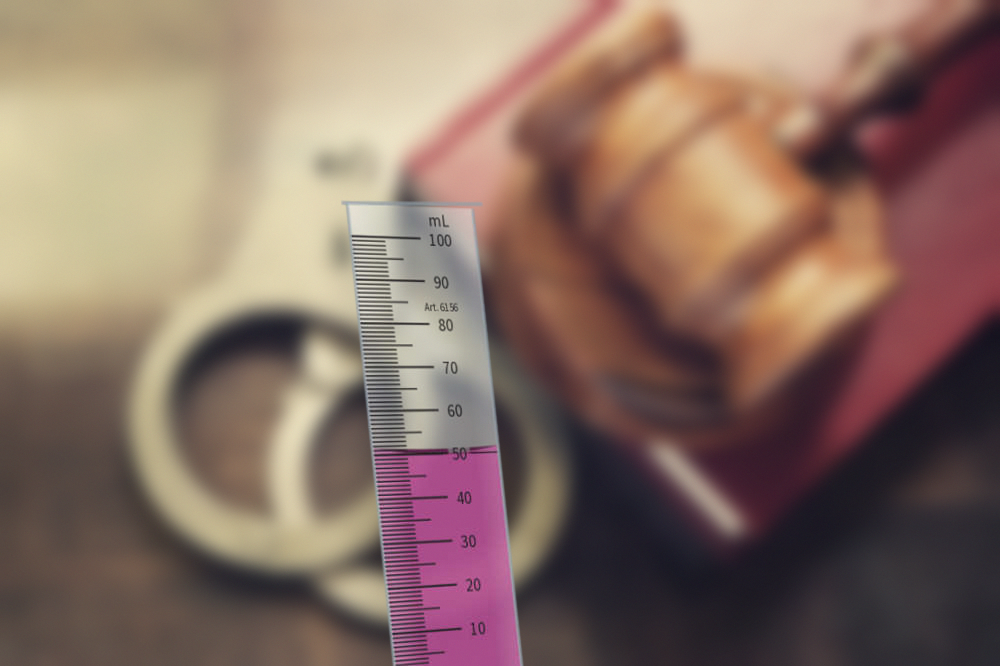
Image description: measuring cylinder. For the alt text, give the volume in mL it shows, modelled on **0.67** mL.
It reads **50** mL
